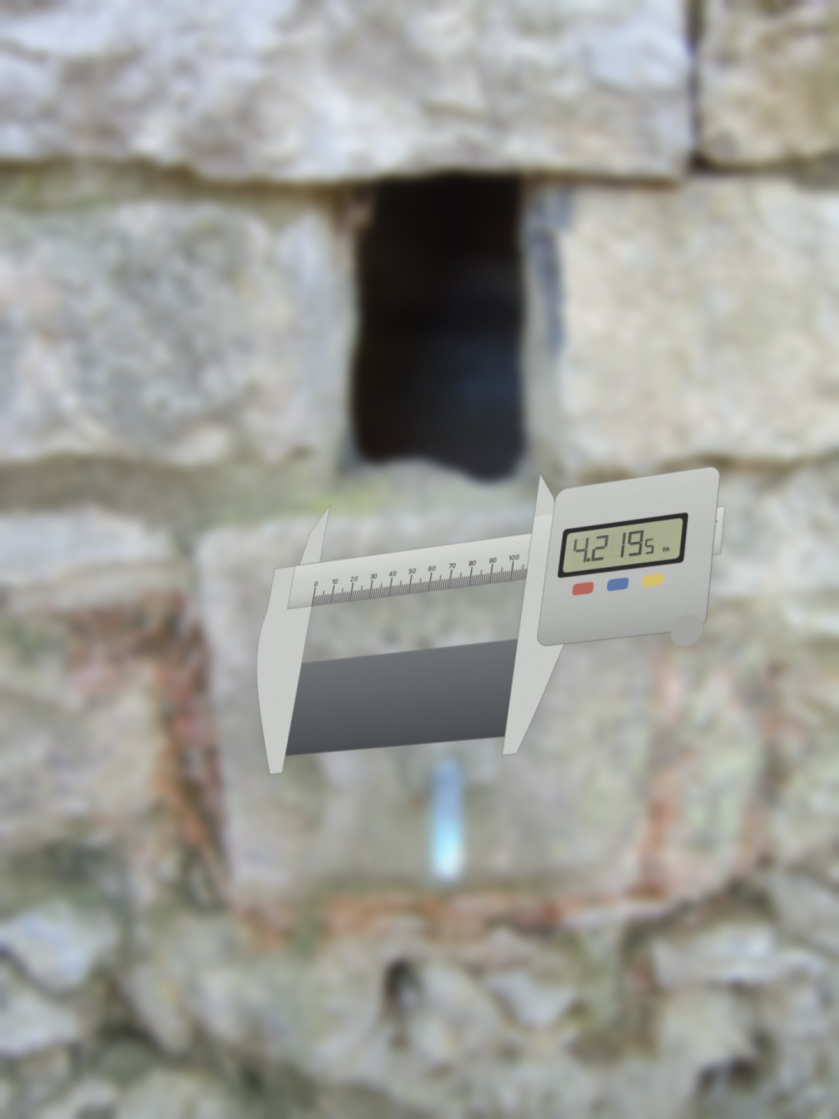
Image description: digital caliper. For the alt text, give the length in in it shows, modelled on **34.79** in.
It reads **4.2195** in
